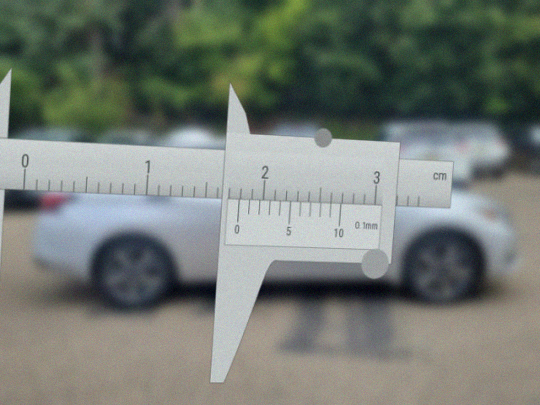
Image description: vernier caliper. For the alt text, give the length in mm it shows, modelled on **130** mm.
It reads **17.9** mm
